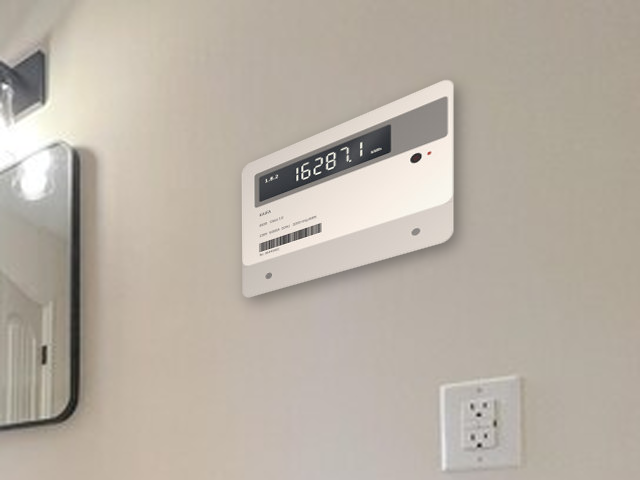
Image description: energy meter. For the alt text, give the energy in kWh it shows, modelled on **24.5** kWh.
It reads **16287.1** kWh
